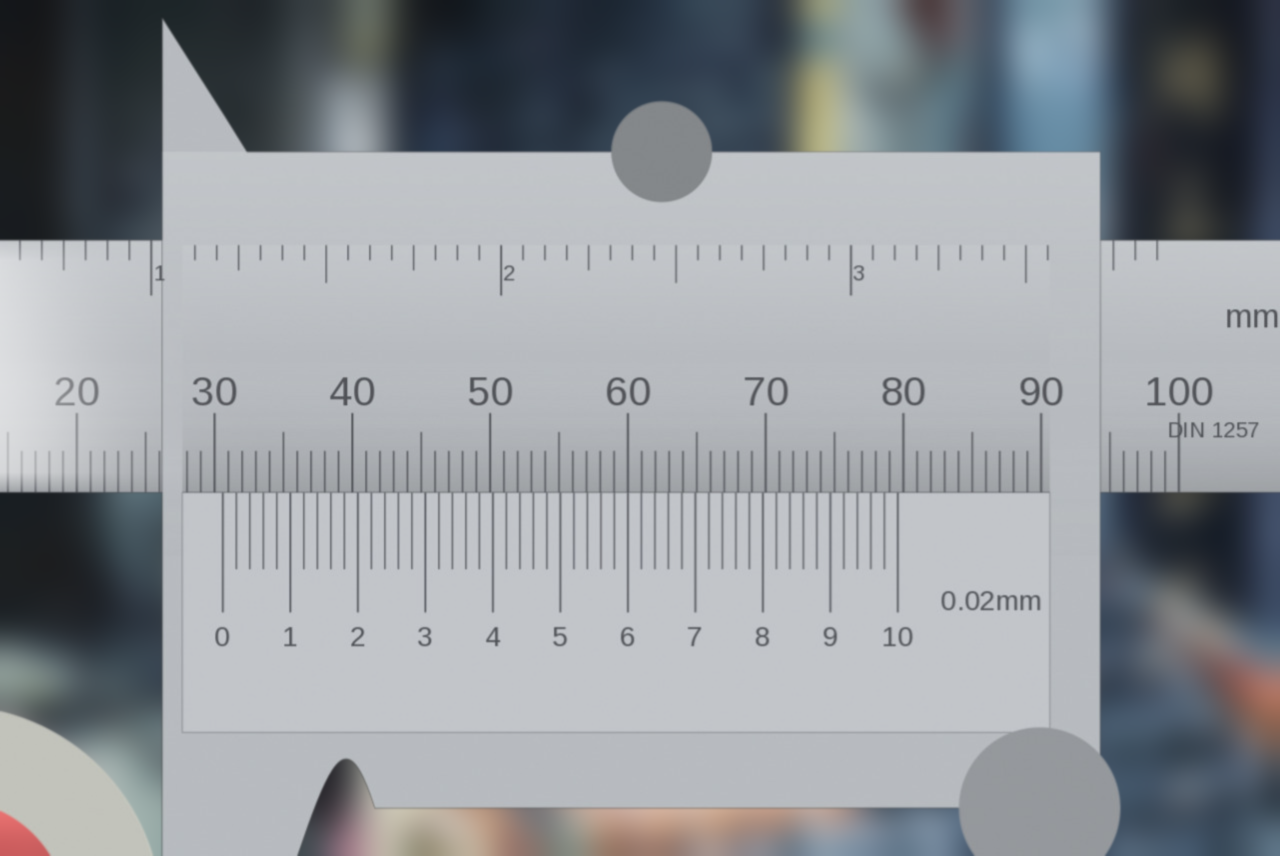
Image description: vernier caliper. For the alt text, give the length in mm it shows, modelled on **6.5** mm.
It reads **30.6** mm
